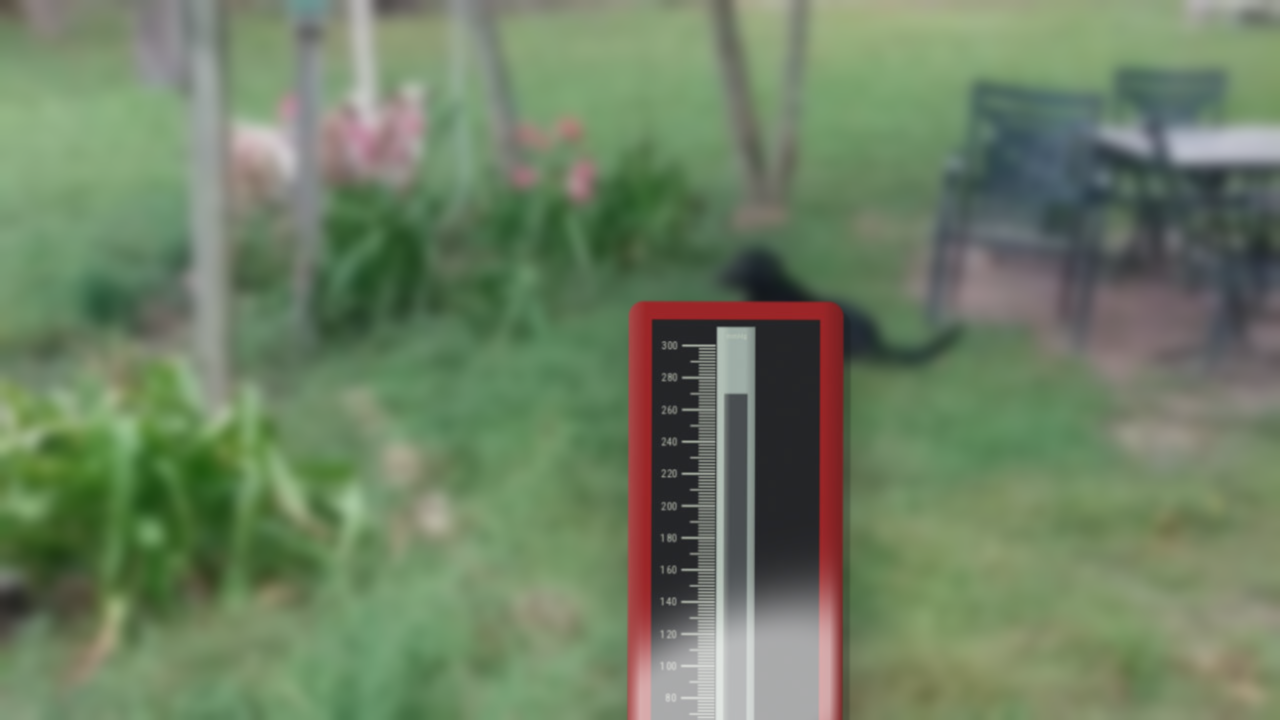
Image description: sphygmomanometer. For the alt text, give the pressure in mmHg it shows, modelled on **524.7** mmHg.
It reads **270** mmHg
